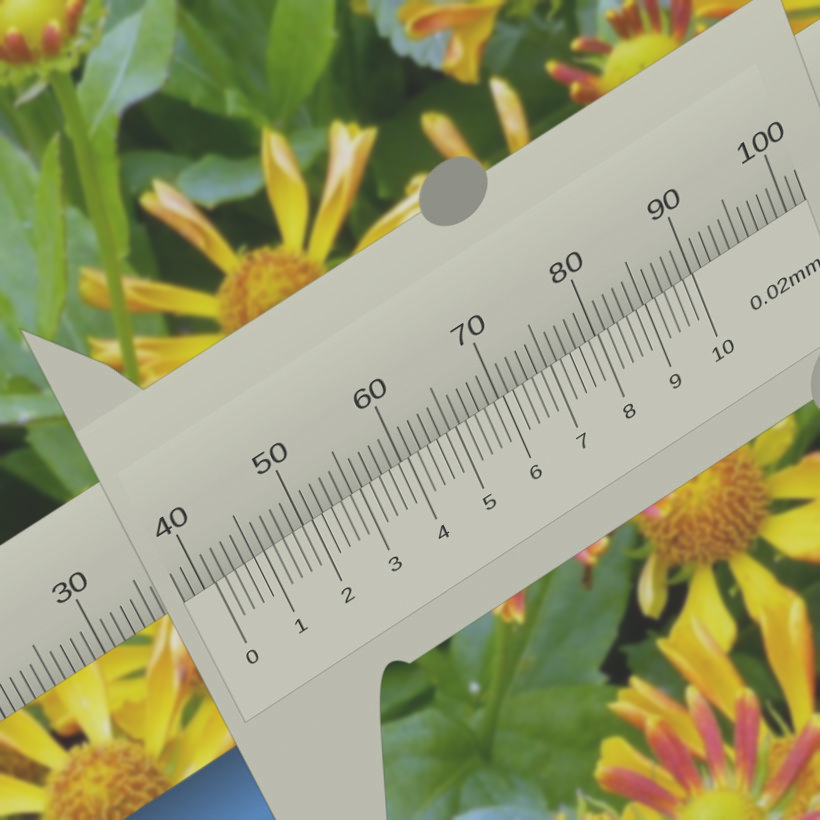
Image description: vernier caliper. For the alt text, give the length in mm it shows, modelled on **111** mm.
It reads **41.1** mm
